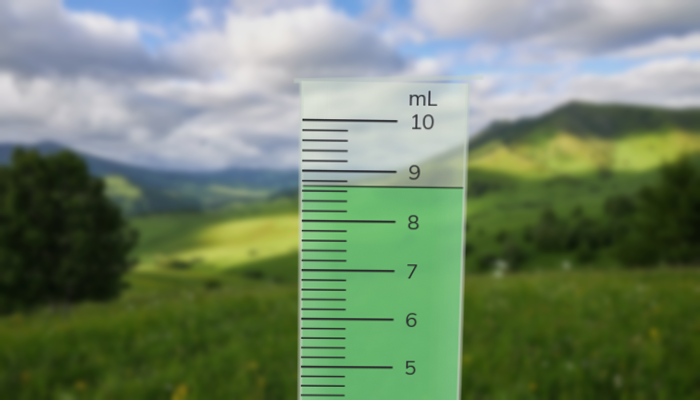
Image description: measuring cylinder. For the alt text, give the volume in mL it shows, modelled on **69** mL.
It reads **8.7** mL
